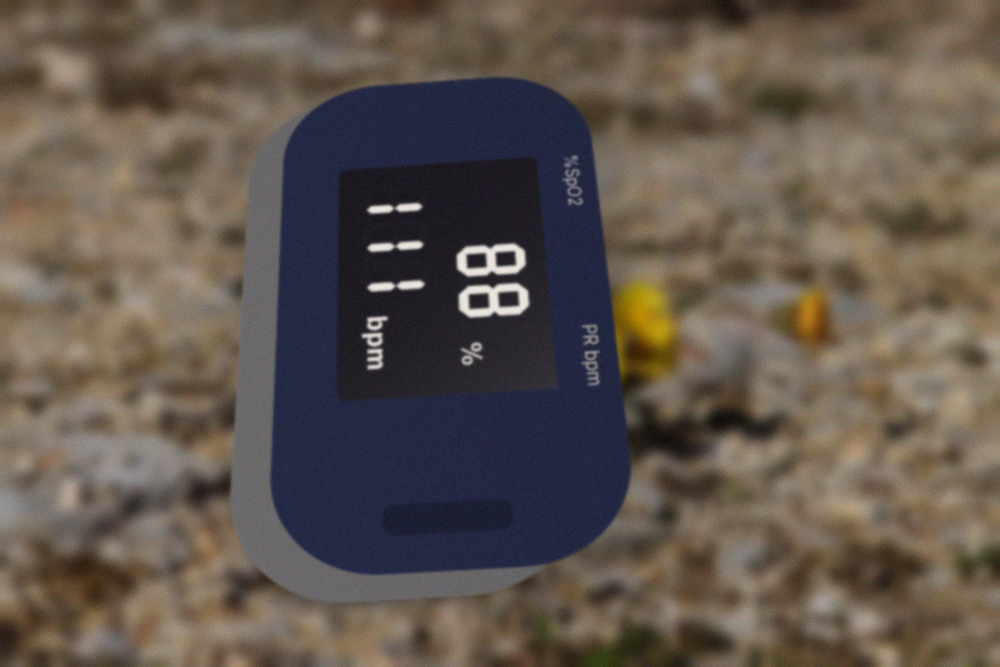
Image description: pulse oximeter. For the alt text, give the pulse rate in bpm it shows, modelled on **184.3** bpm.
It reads **111** bpm
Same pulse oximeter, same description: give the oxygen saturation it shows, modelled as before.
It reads **88** %
